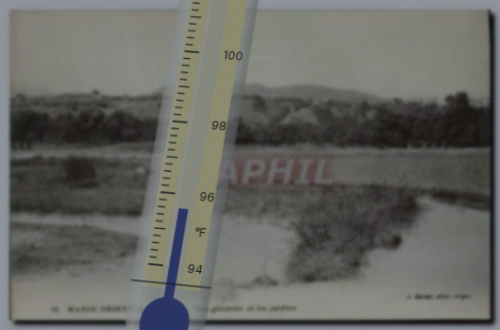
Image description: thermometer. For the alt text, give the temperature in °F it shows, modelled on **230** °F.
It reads **95.6** °F
